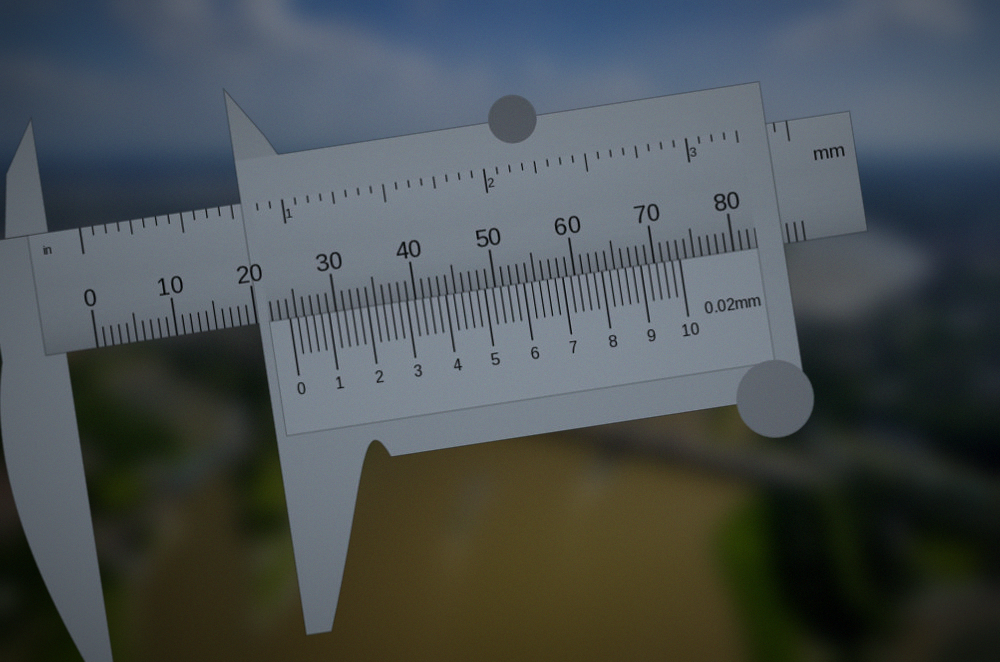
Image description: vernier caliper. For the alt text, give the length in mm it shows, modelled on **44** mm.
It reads **24.2** mm
